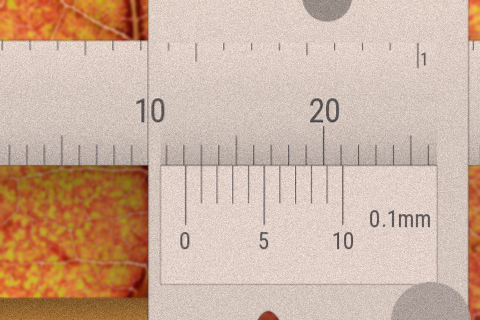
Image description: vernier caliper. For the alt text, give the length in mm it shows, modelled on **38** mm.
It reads **12.1** mm
